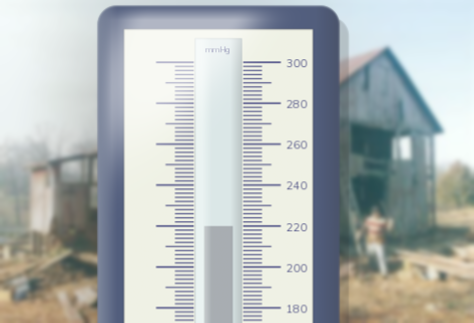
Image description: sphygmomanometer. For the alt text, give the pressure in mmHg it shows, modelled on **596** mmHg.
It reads **220** mmHg
